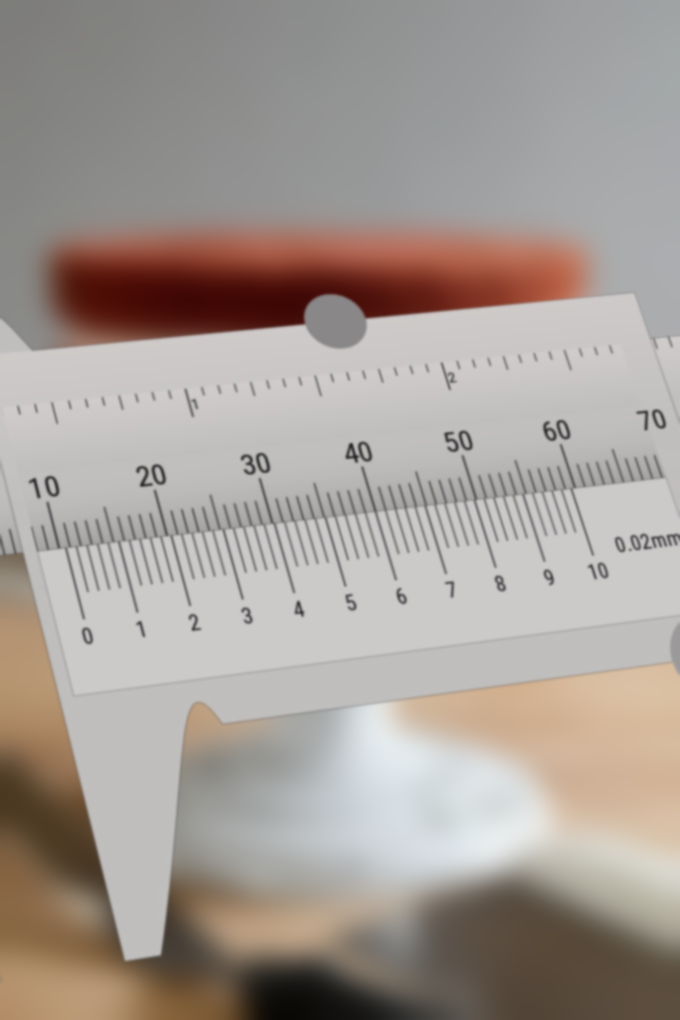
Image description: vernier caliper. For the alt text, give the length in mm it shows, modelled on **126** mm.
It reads **10.6** mm
